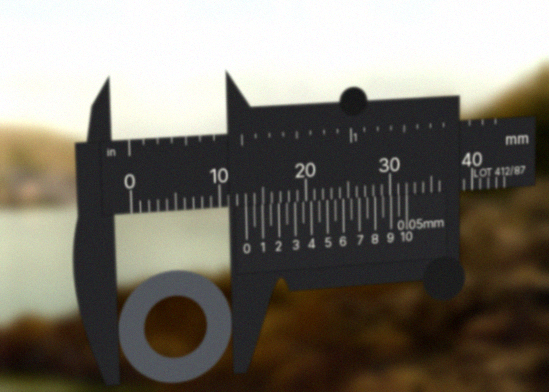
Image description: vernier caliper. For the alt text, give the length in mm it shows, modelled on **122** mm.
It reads **13.0** mm
